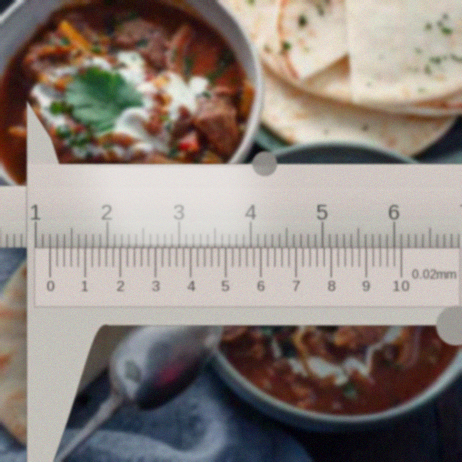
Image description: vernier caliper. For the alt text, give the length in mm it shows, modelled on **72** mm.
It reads **12.0** mm
